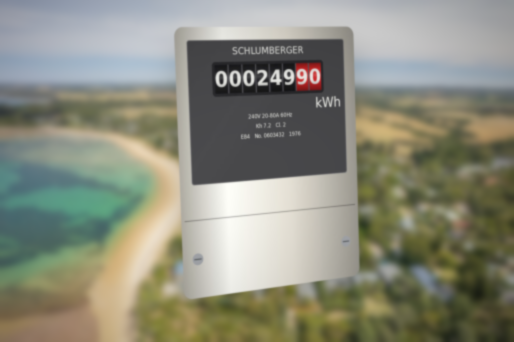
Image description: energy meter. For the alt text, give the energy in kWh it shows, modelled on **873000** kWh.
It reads **249.90** kWh
